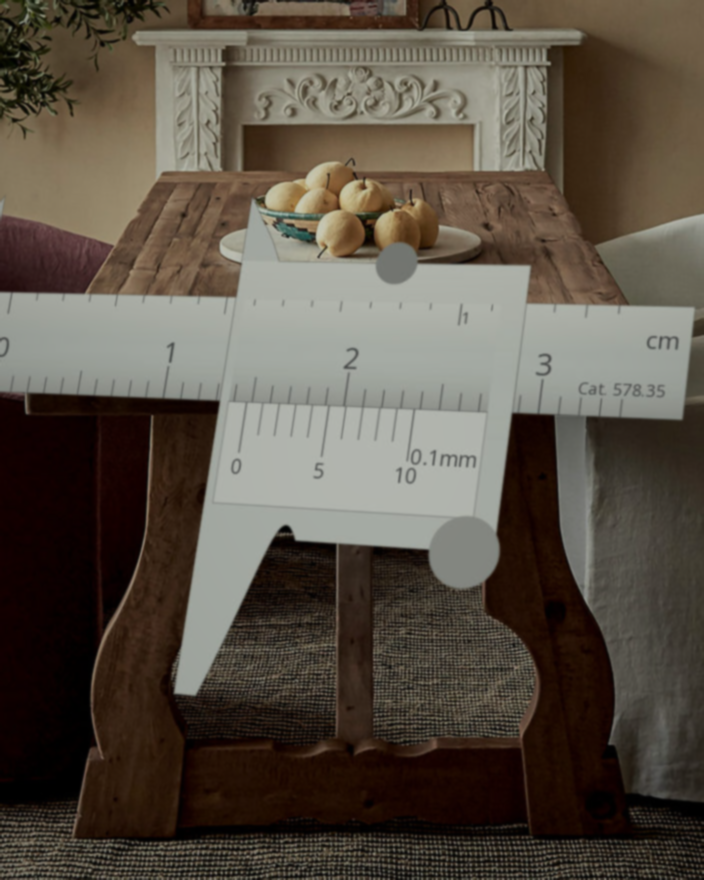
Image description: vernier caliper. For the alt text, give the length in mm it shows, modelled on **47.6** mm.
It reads **14.7** mm
